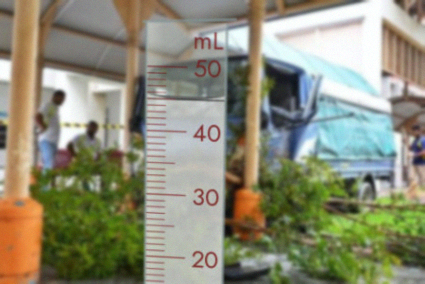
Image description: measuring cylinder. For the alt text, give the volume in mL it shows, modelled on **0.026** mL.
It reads **45** mL
